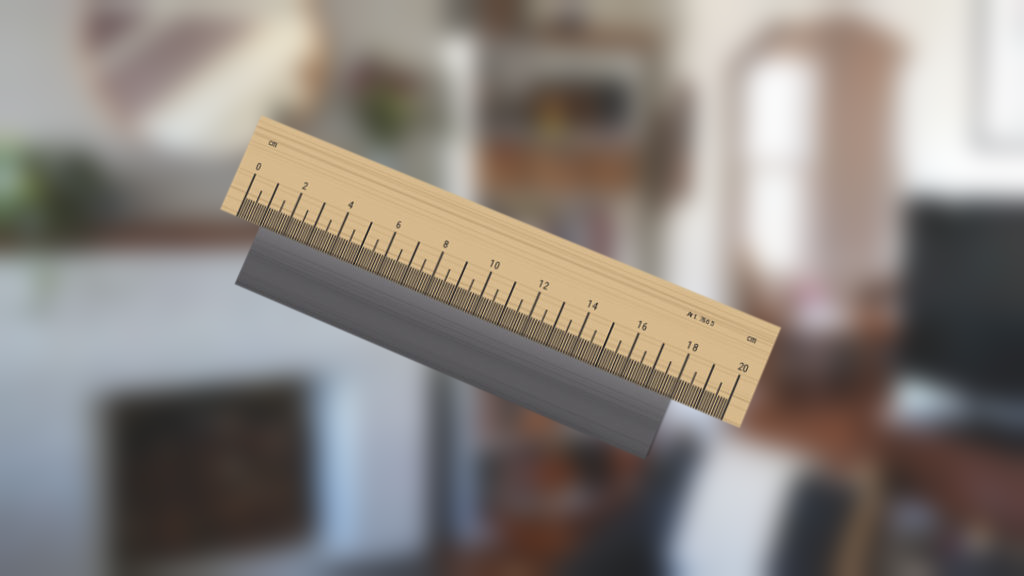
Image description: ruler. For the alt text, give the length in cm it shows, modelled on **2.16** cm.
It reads **17** cm
